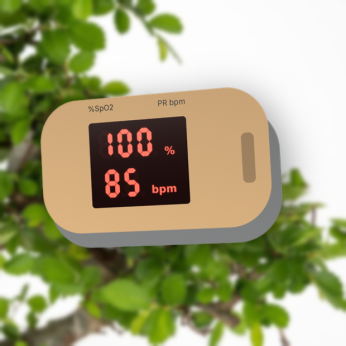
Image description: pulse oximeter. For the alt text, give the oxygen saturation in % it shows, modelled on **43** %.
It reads **100** %
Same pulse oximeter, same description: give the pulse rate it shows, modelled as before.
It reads **85** bpm
